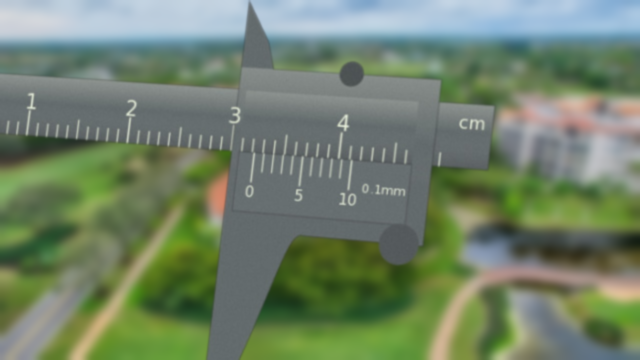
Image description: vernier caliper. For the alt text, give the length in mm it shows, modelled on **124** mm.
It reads **32.2** mm
